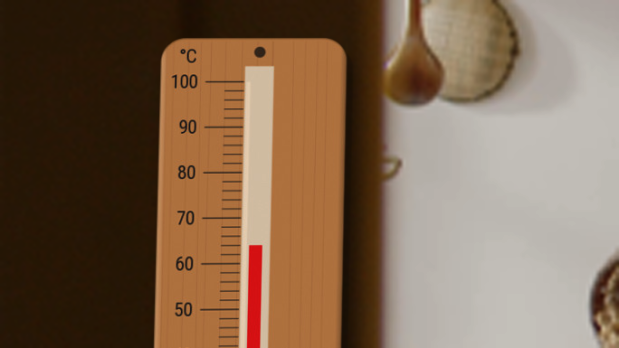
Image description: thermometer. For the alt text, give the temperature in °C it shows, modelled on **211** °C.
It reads **64** °C
